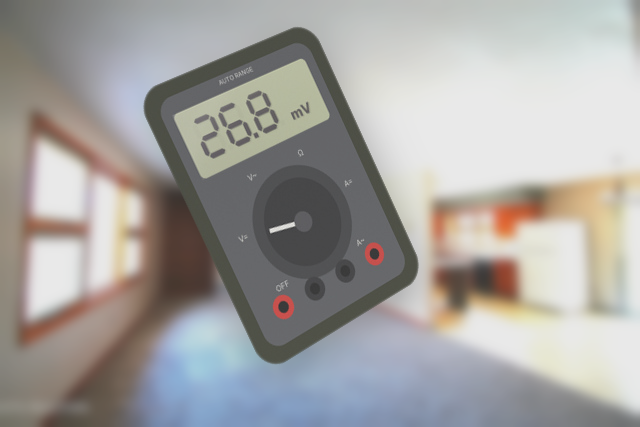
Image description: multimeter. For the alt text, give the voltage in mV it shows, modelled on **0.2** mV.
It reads **26.8** mV
